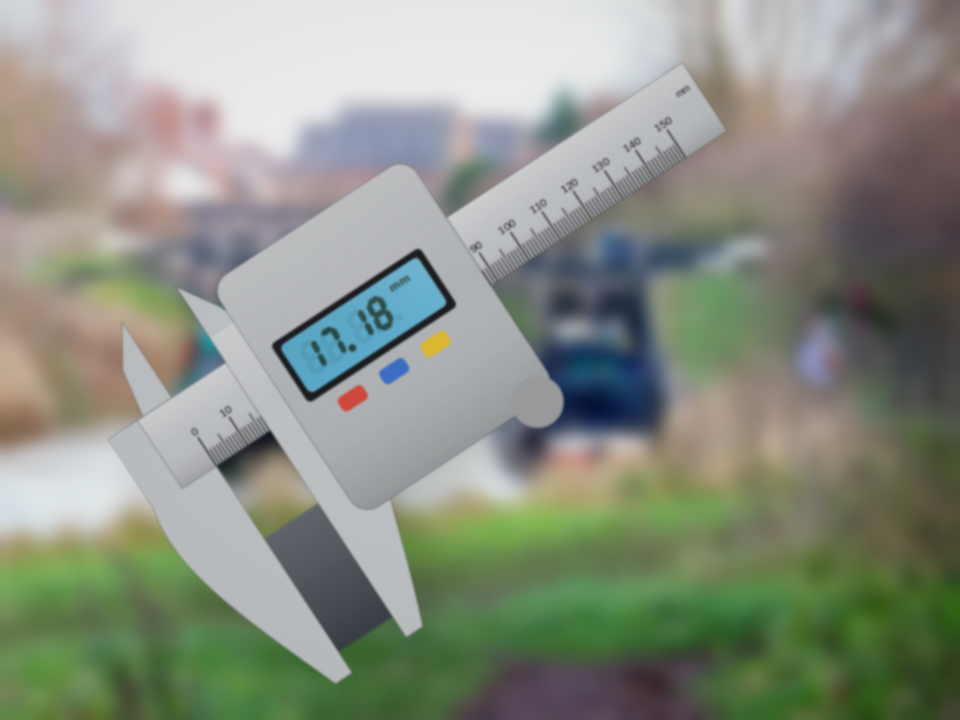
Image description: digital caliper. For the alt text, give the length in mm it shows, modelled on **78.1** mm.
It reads **17.18** mm
